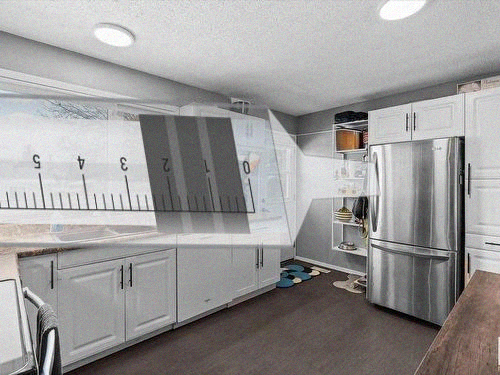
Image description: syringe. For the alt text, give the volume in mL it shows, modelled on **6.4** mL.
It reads **0.2** mL
